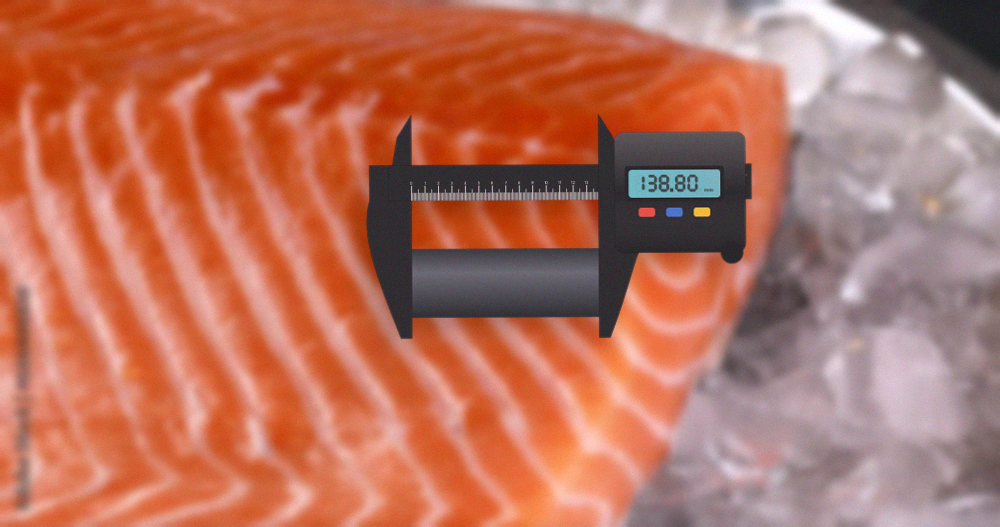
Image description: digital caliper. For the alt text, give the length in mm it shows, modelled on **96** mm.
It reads **138.80** mm
